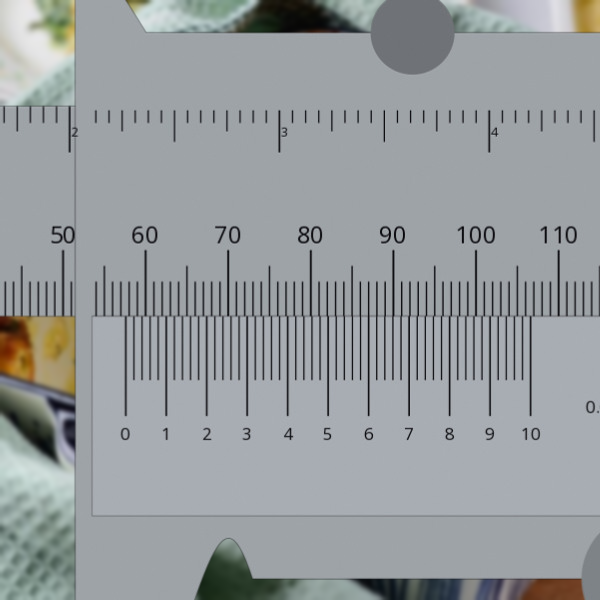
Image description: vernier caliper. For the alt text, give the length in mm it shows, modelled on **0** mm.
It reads **57.6** mm
